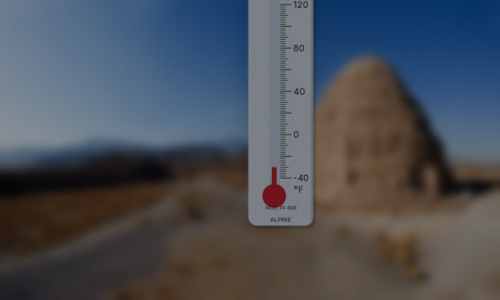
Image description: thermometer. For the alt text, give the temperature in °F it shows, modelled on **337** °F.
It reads **-30** °F
